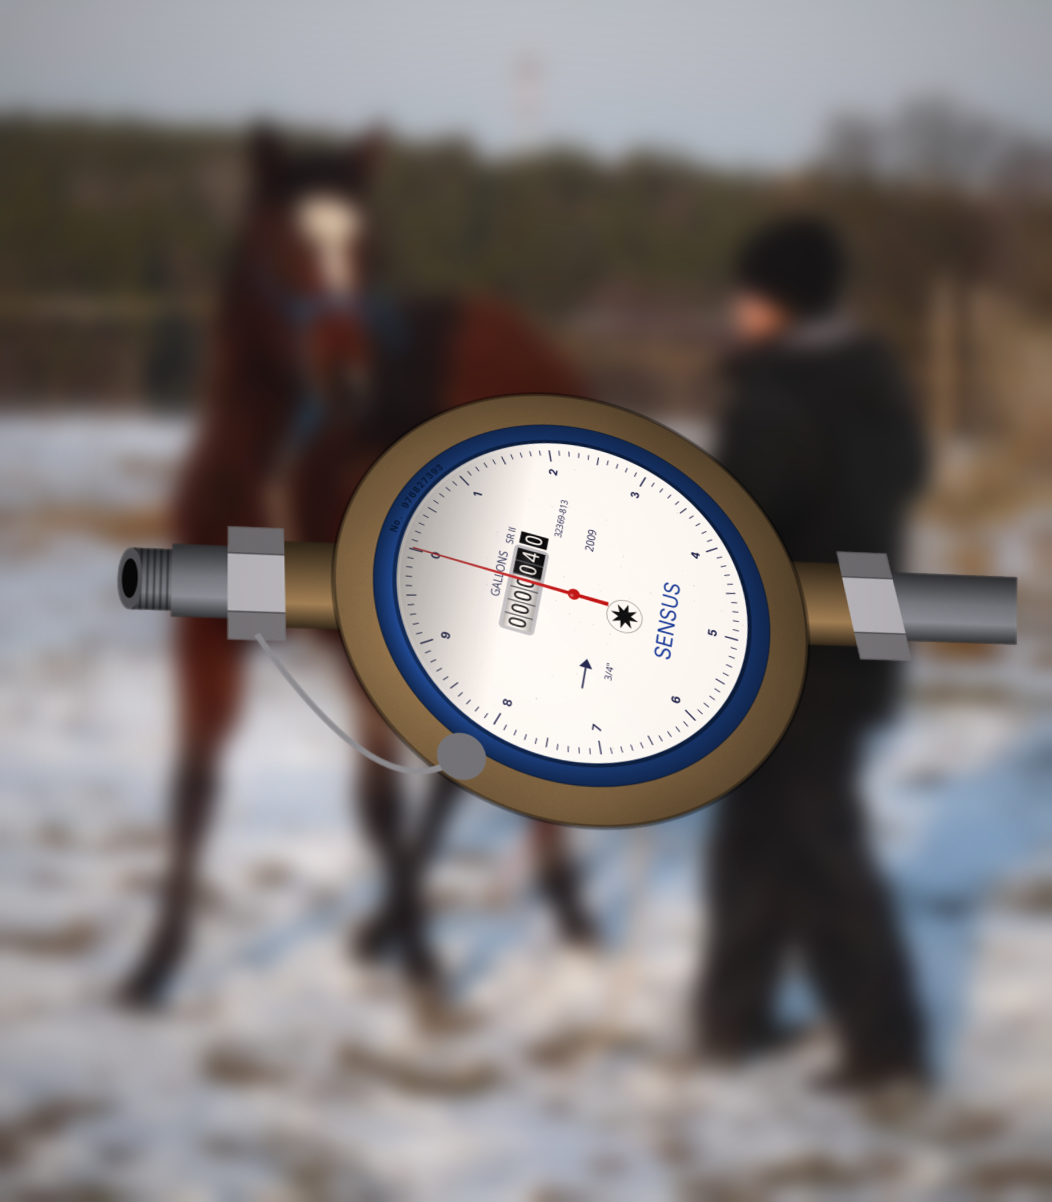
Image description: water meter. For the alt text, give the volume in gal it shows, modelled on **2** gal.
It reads **40.0** gal
